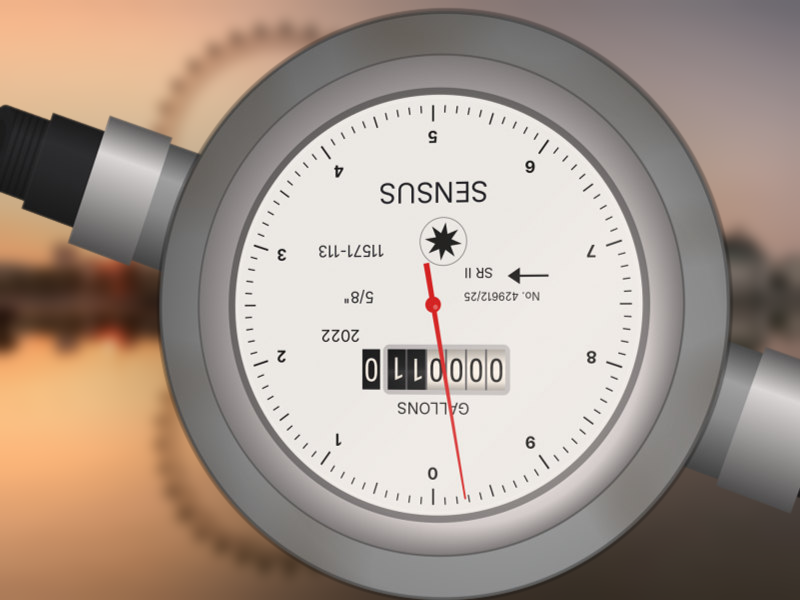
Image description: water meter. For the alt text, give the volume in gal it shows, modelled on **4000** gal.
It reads **109.7** gal
